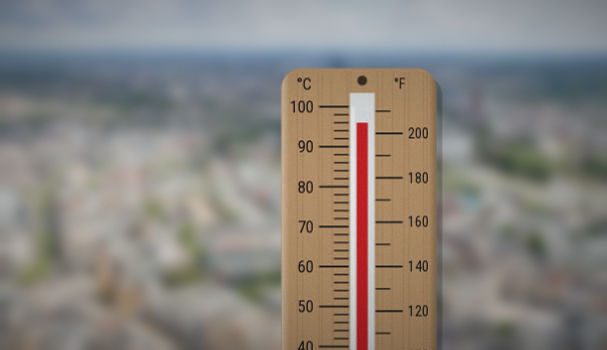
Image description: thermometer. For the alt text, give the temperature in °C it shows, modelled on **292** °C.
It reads **96** °C
